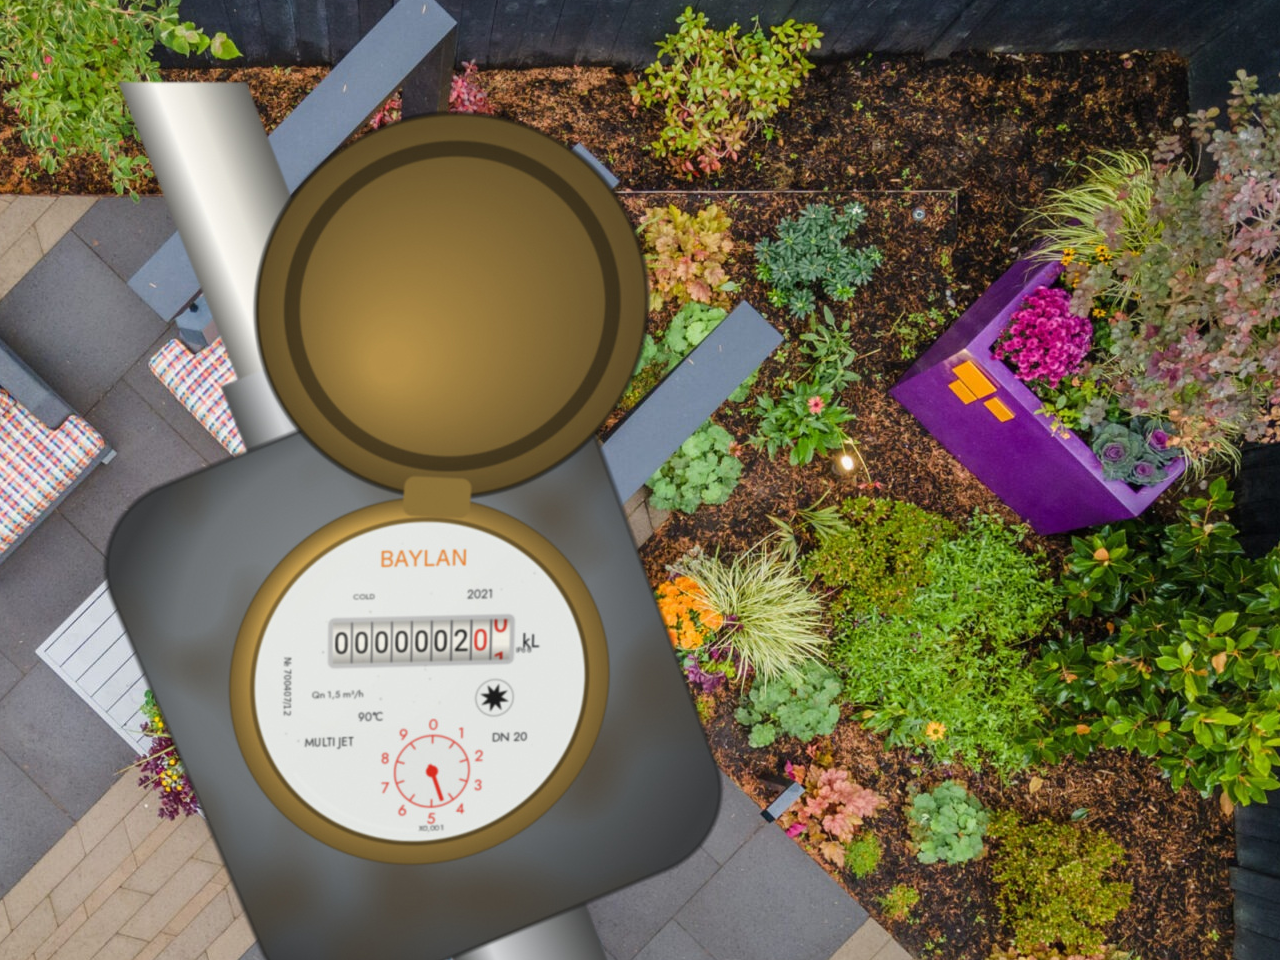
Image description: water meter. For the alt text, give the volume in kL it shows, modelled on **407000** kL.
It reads **2.004** kL
